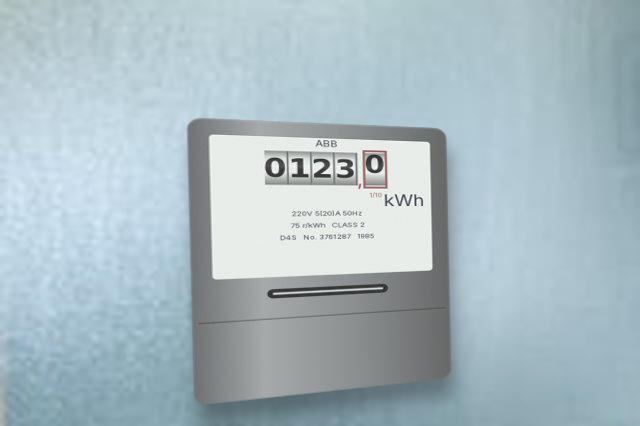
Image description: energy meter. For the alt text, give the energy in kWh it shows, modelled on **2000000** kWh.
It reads **123.0** kWh
